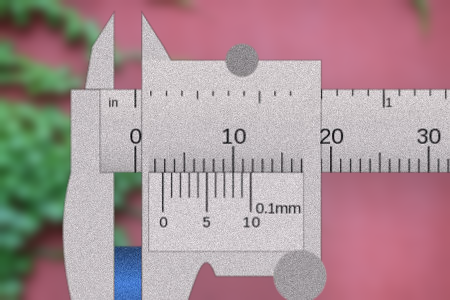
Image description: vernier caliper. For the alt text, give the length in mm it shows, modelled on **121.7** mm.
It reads **2.8** mm
